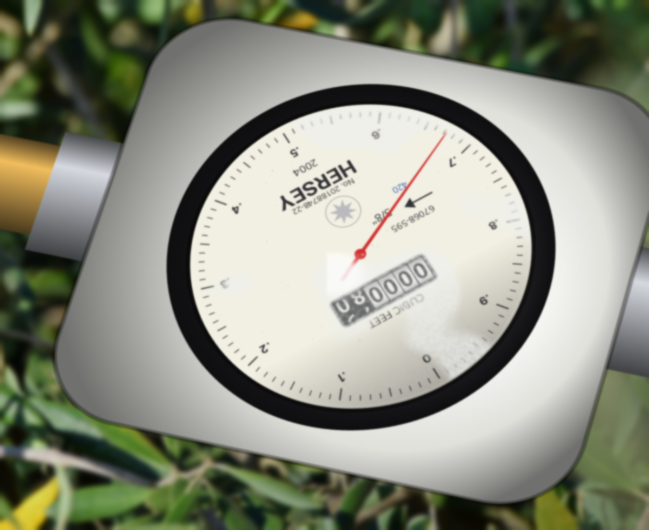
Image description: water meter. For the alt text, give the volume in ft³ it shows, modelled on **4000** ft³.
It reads **79.67** ft³
